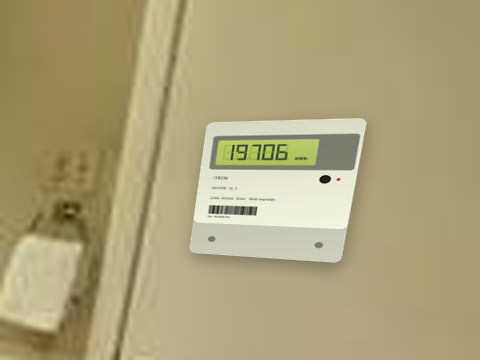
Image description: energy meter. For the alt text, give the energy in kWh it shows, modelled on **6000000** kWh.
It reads **19706** kWh
